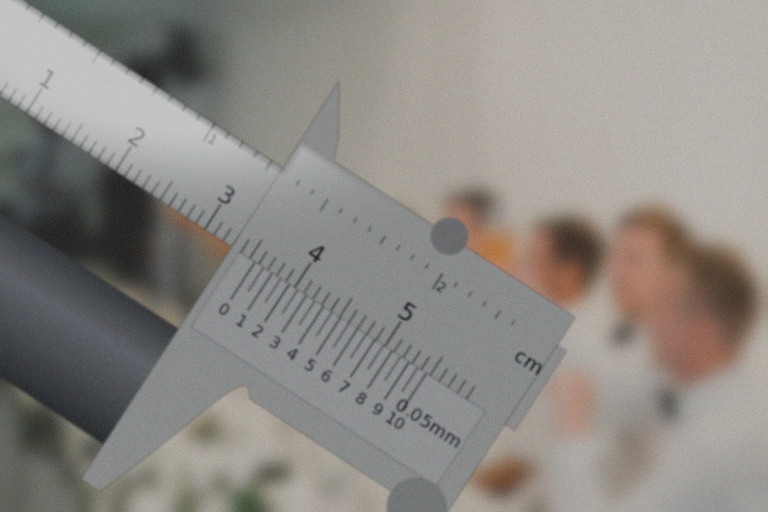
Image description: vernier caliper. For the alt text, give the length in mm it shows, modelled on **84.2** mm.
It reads **35.6** mm
